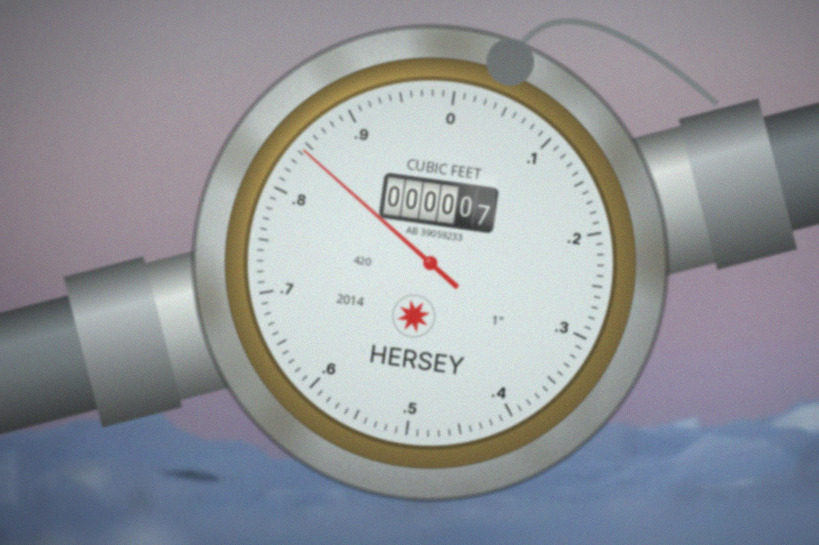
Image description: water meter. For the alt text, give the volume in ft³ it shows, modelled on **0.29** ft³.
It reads **6.84** ft³
